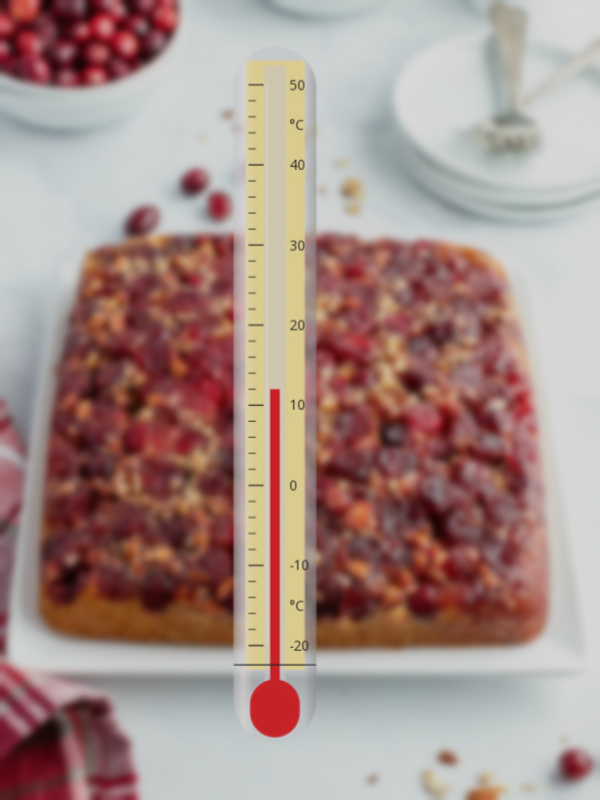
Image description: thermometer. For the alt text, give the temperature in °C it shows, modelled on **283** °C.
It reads **12** °C
